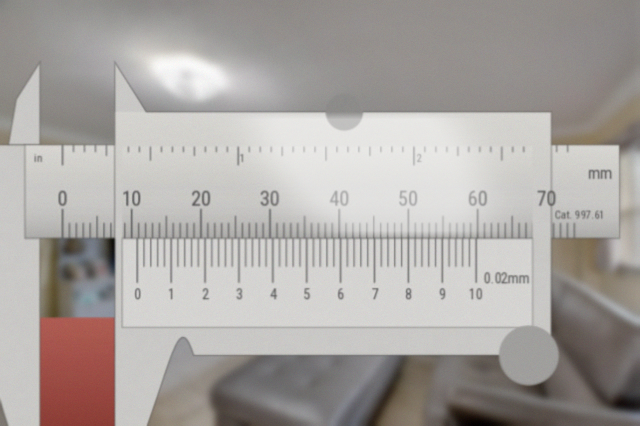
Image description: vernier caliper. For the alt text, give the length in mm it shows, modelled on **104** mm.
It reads **10.8** mm
